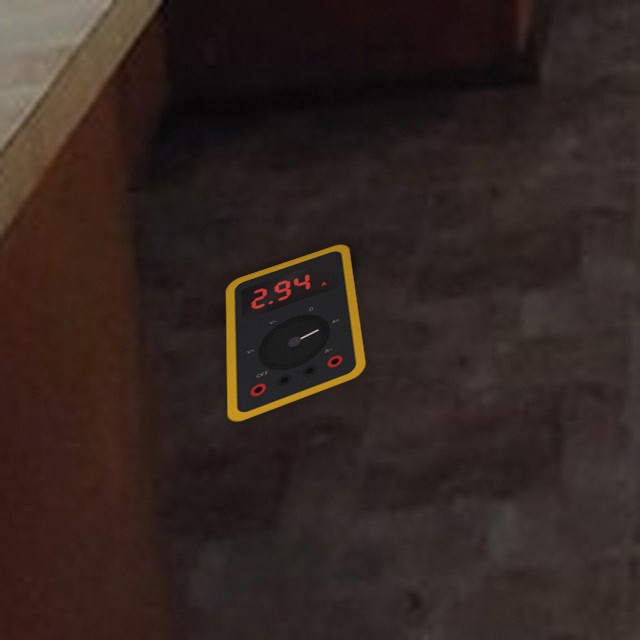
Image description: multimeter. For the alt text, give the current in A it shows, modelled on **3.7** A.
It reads **2.94** A
